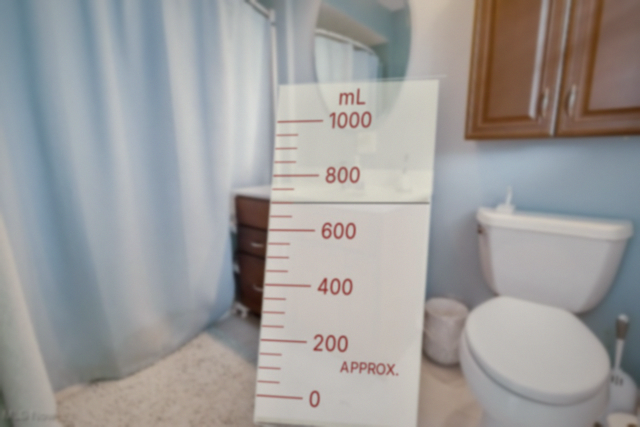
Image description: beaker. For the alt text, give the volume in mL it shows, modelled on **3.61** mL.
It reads **700** mL
